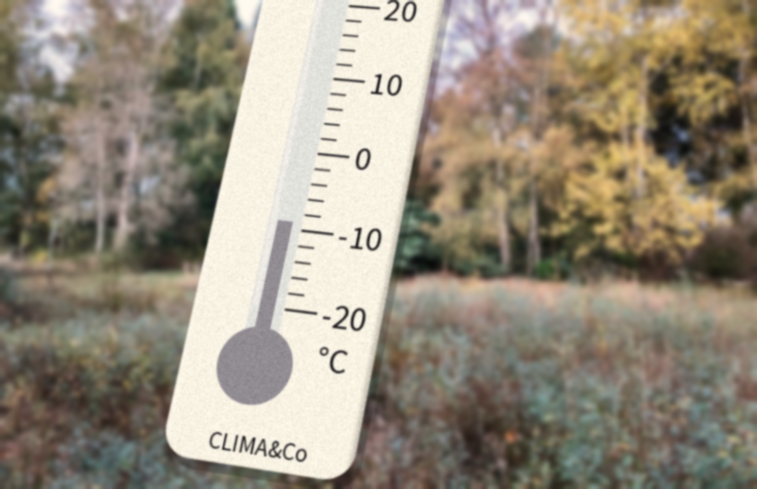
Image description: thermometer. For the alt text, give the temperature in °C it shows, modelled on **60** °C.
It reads **-9** °C
